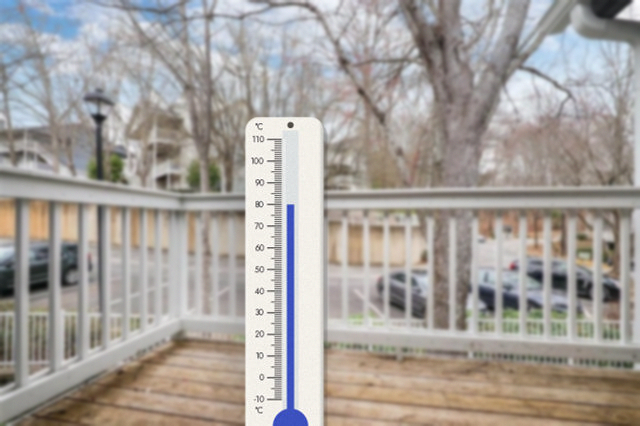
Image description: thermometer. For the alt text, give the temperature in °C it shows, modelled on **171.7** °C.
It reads **80** °C
